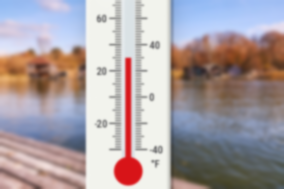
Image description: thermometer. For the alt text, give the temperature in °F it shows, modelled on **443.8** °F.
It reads **30** °F
